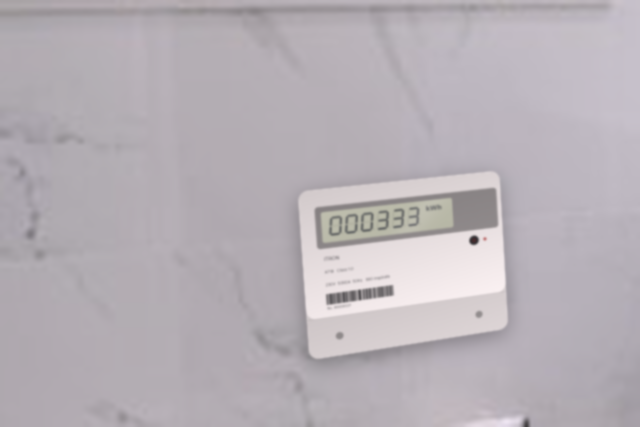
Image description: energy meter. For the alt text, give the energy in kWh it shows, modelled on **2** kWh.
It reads **333** kWh
